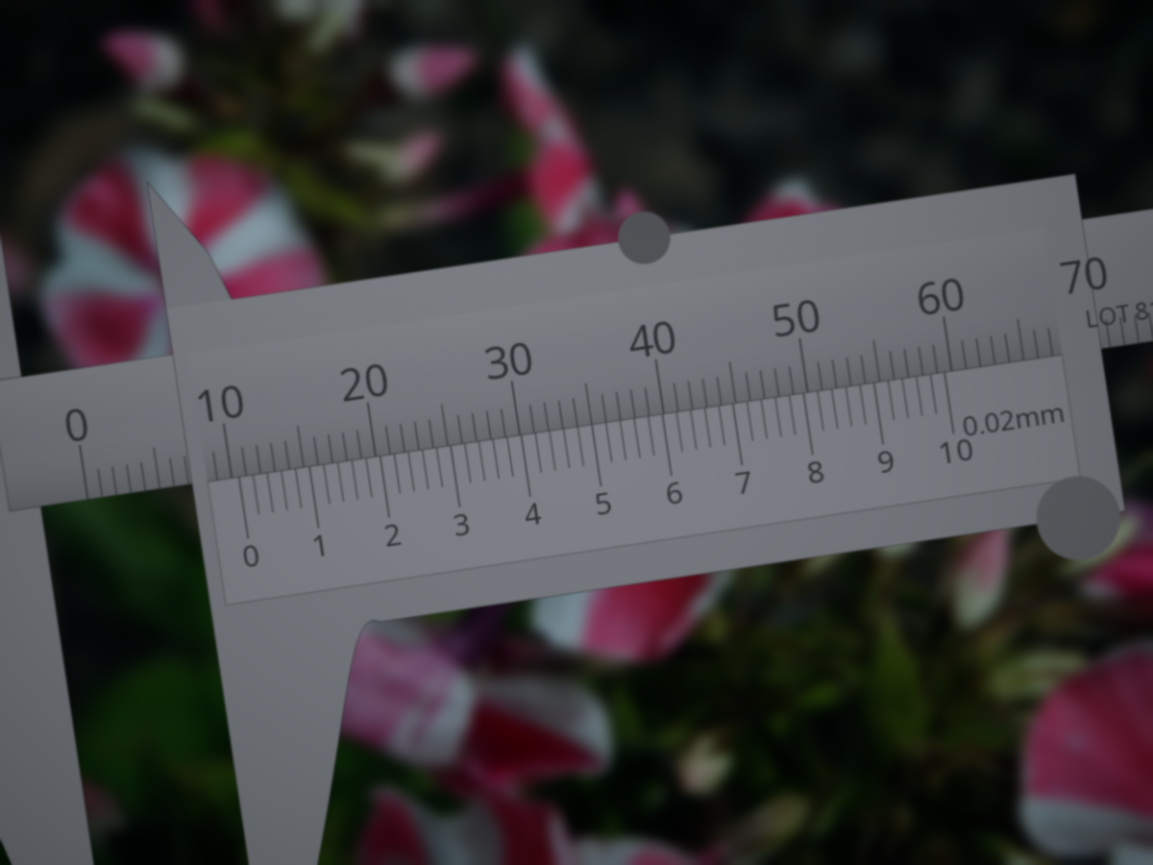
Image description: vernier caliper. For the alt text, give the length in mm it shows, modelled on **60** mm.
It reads **10.5** mm
